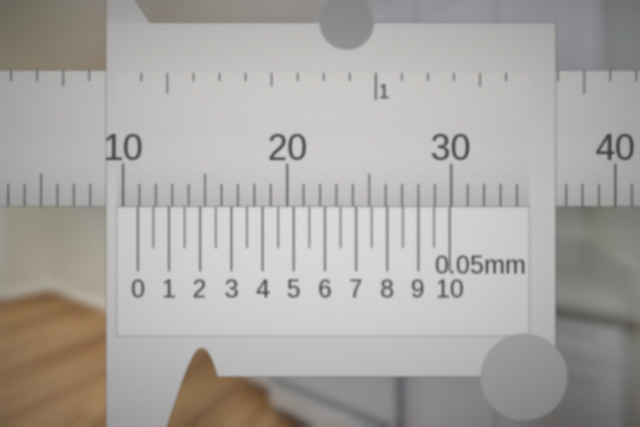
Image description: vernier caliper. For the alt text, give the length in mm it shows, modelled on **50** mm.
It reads **10.9** mm
